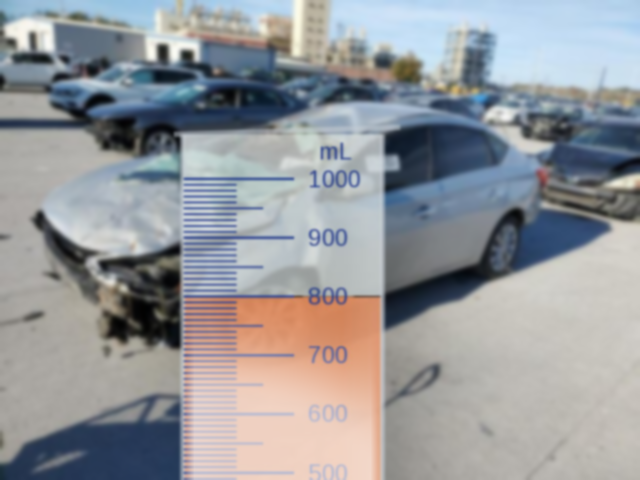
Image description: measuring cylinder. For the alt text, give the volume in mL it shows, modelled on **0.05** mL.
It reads **800** mL
